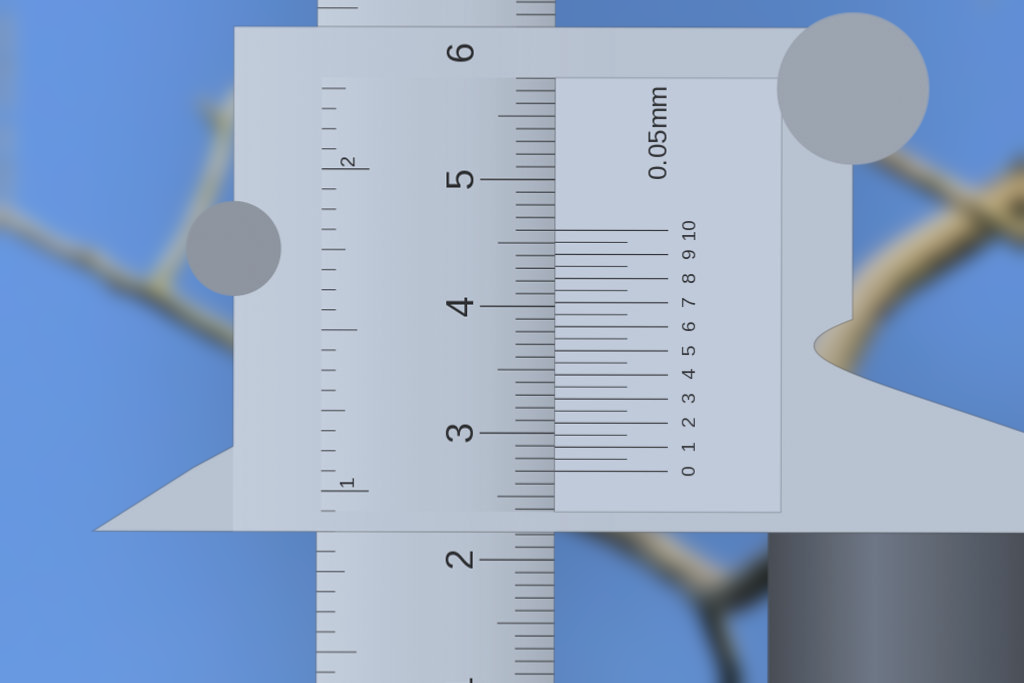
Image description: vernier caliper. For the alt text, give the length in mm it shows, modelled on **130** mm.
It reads **27.0** mm
